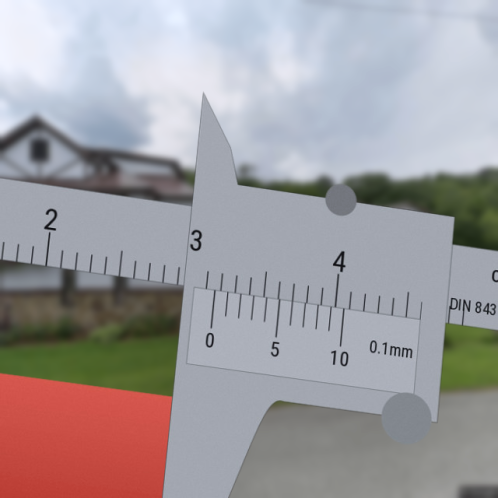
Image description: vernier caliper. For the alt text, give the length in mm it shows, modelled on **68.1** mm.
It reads **31.6** mm
